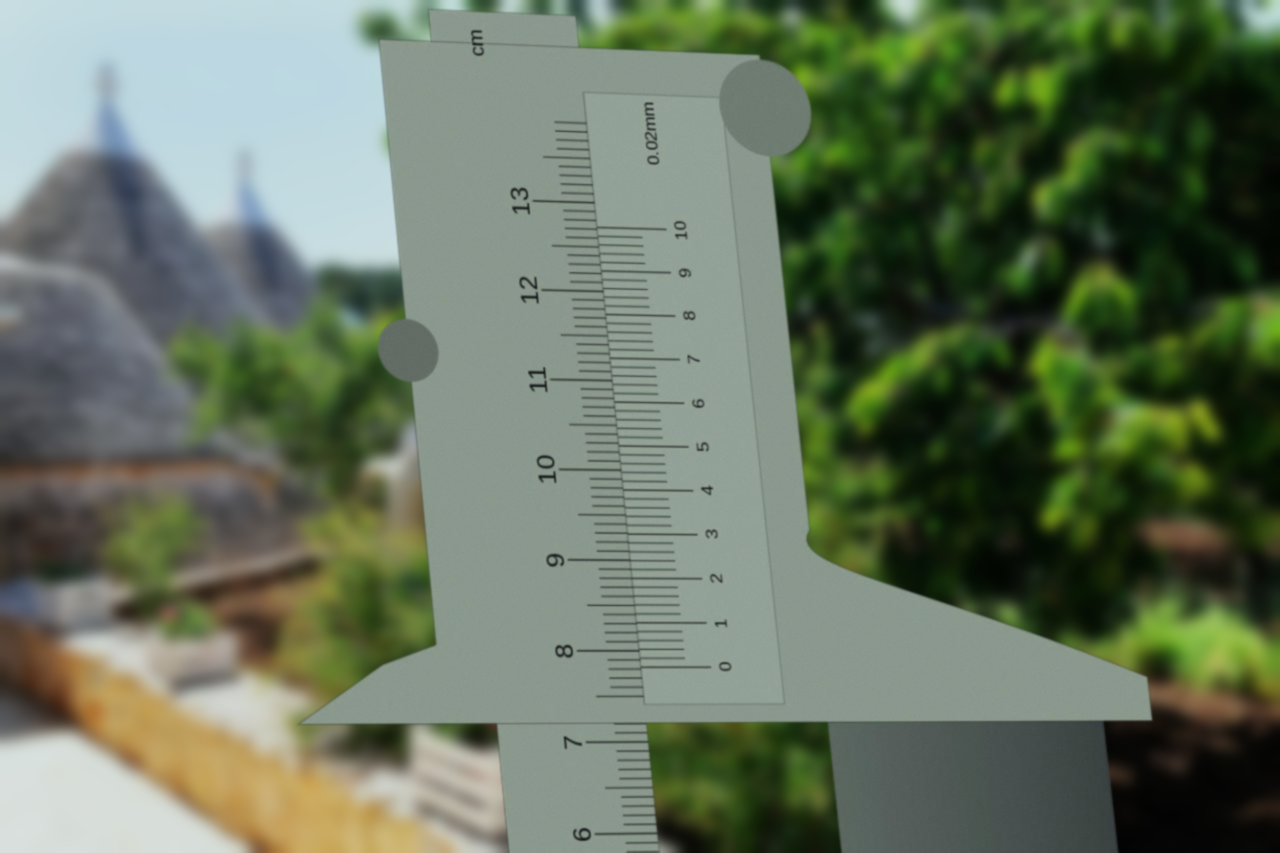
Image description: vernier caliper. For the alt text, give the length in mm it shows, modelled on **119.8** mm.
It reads **78.2** mm
